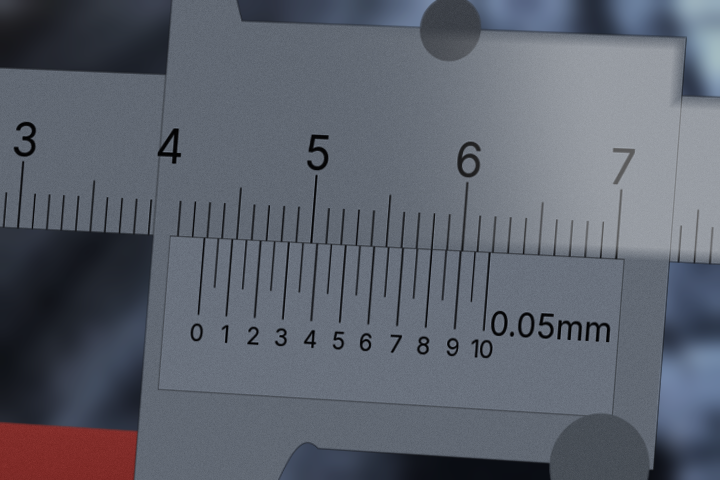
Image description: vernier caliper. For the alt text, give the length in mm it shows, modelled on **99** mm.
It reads **42.8** mm
